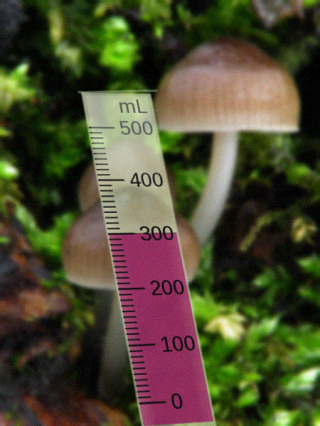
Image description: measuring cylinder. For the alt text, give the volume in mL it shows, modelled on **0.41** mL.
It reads **300** mL
